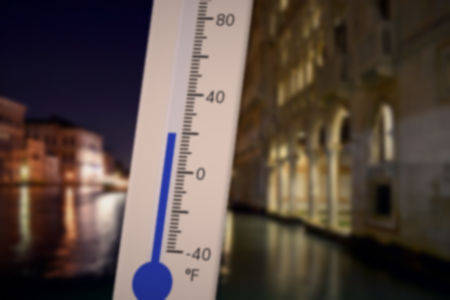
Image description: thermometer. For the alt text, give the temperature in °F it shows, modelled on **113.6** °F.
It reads **20** °F
